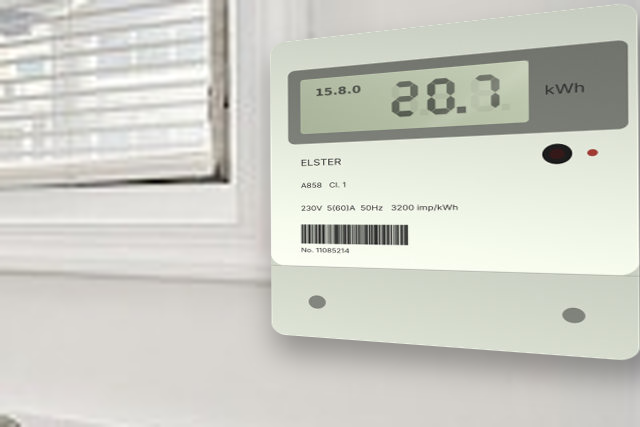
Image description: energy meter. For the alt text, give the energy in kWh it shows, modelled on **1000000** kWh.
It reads **20.7** kWh
